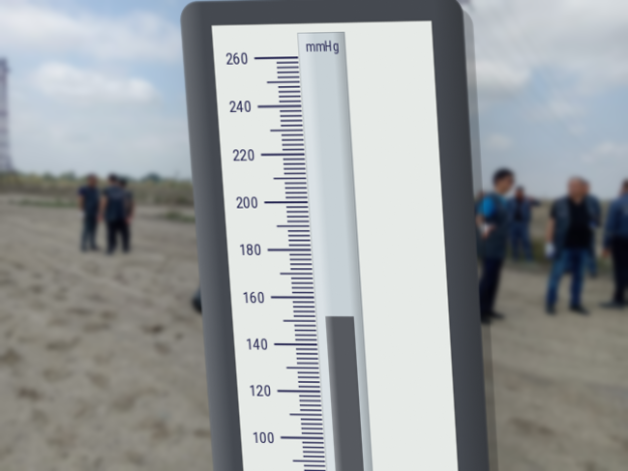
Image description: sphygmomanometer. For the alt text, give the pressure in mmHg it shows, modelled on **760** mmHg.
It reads **152** mmHg
